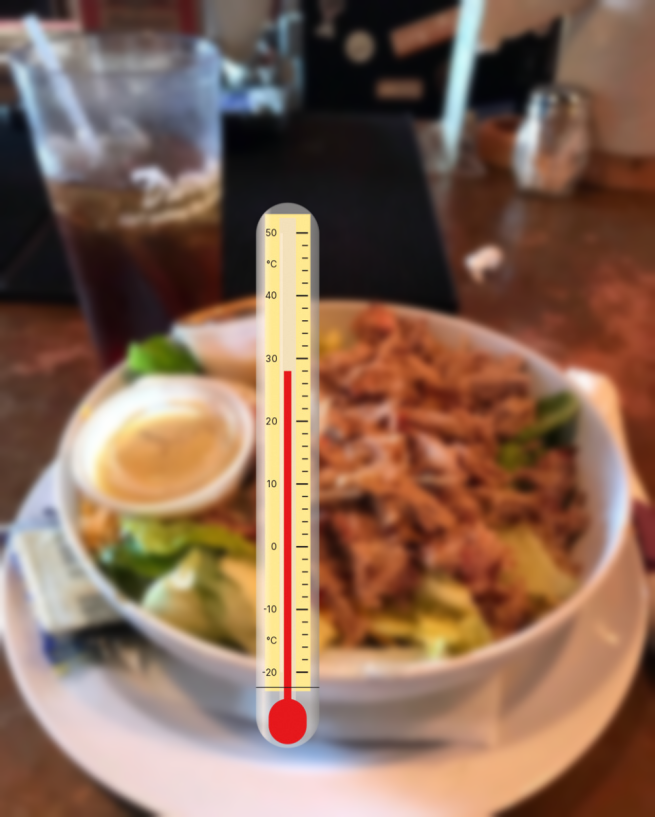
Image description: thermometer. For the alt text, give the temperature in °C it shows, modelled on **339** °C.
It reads **28** °C
